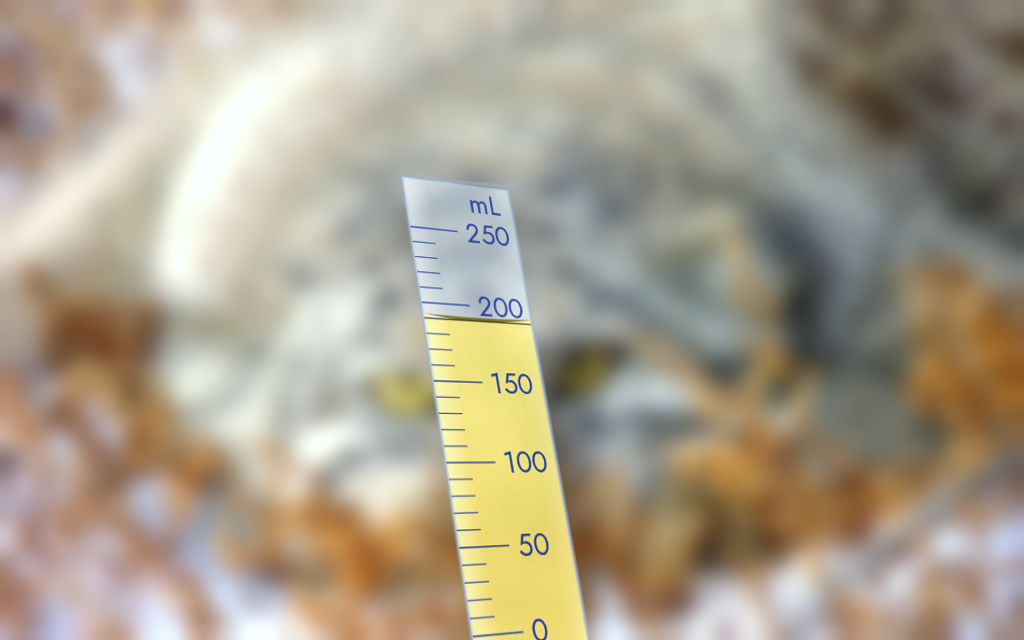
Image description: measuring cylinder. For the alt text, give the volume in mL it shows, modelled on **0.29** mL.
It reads **190** mL
